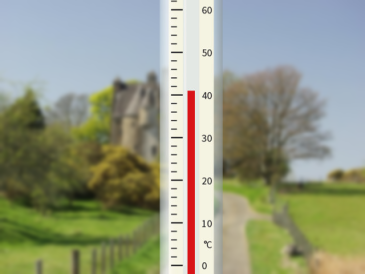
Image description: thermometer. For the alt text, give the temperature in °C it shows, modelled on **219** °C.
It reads **41** °C
